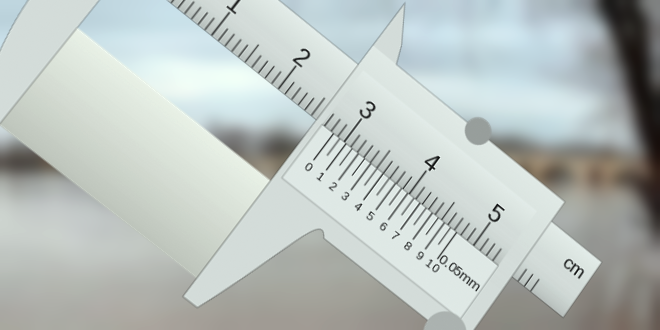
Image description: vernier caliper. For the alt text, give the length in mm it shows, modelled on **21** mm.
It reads **28.4** mm
